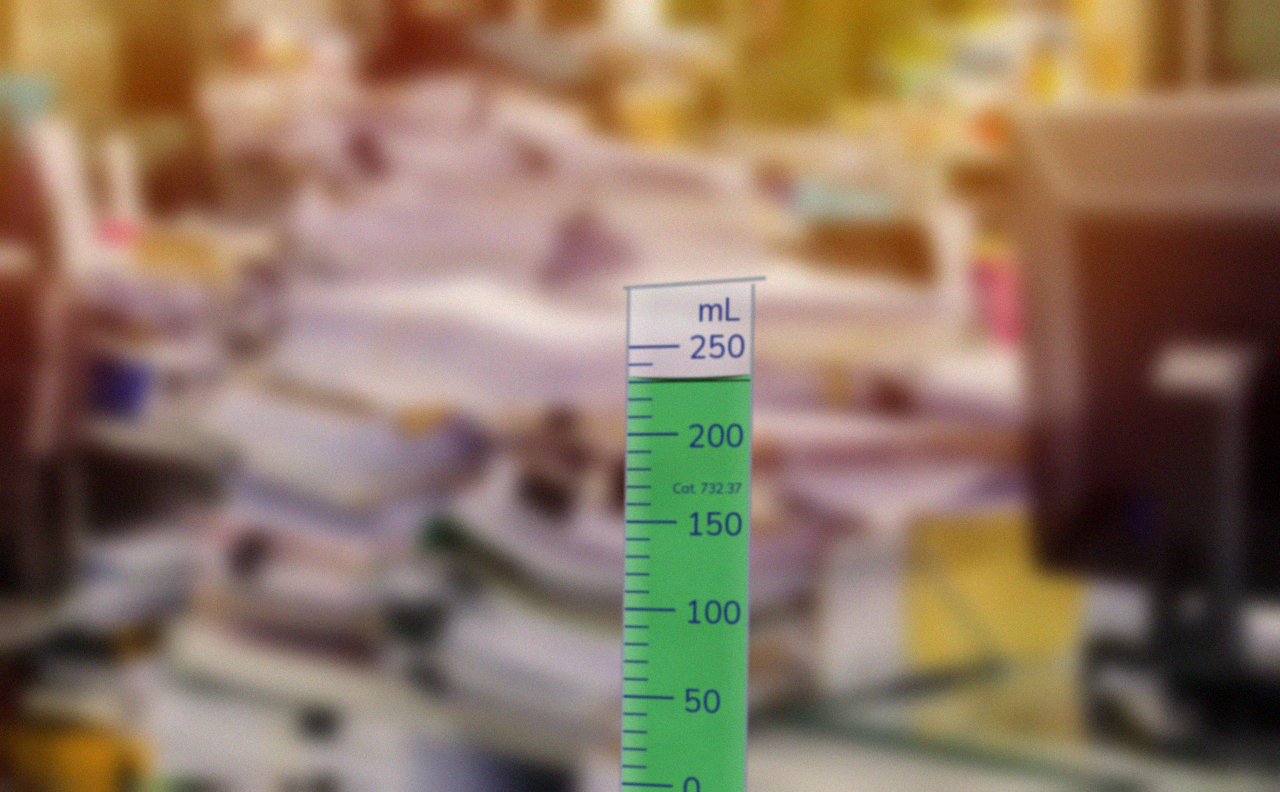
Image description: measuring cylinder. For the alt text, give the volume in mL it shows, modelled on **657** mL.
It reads **230** mL
